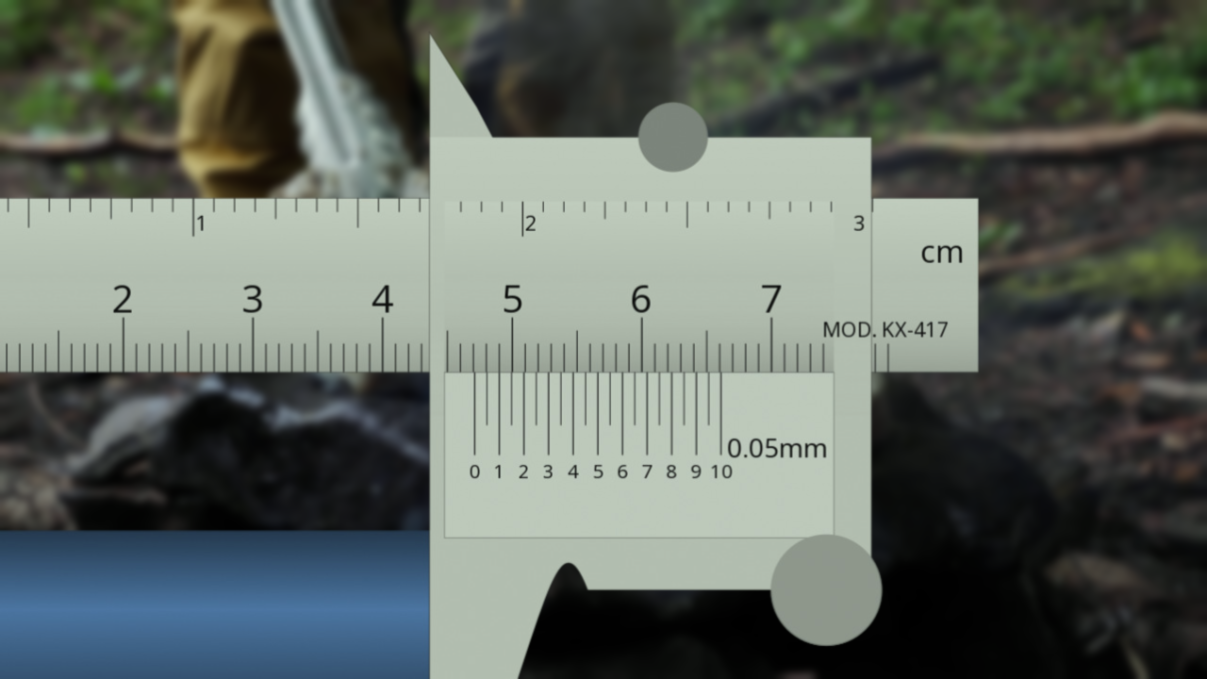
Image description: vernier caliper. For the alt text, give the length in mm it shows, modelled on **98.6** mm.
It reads **47.1** mm
